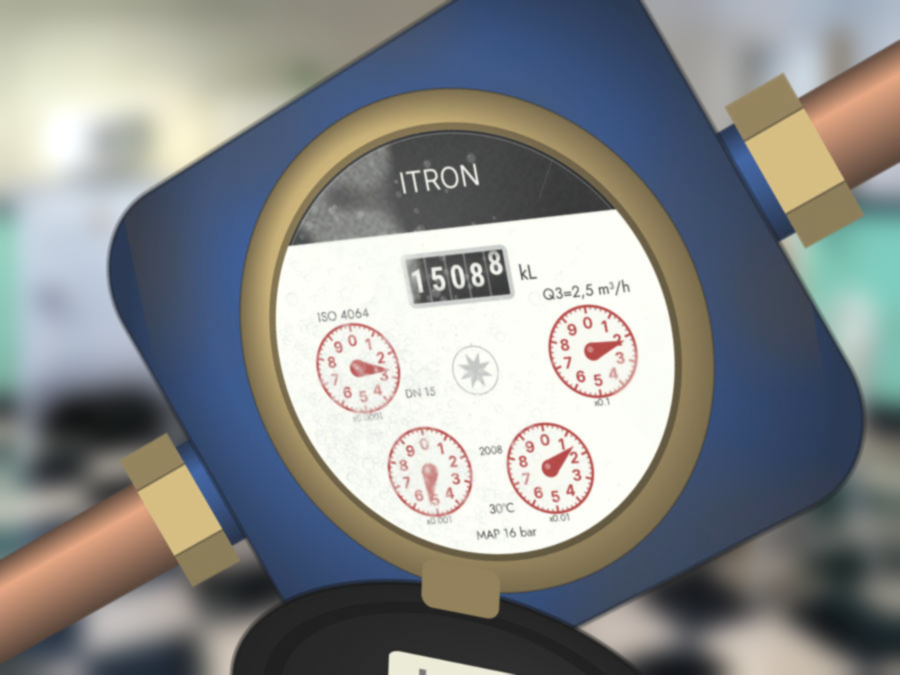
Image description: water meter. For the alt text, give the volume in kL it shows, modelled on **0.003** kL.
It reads **15088.2152** kL
